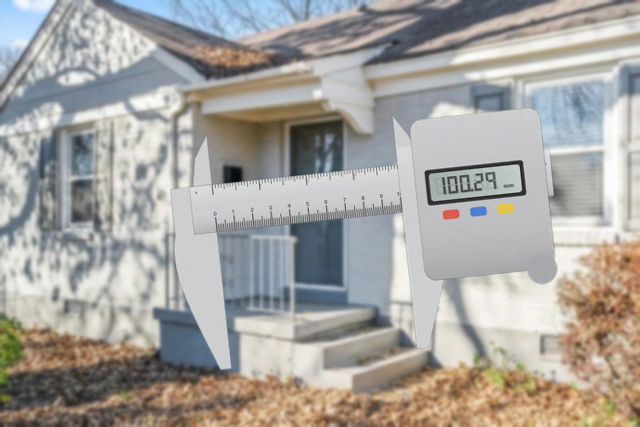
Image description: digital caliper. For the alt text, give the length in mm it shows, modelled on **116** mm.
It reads **100.29** mm
